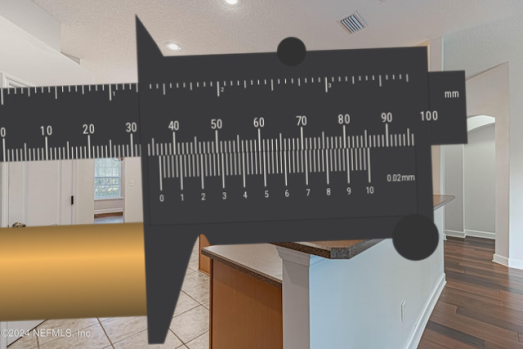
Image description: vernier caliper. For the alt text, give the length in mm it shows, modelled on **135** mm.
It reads **36.5** mm
